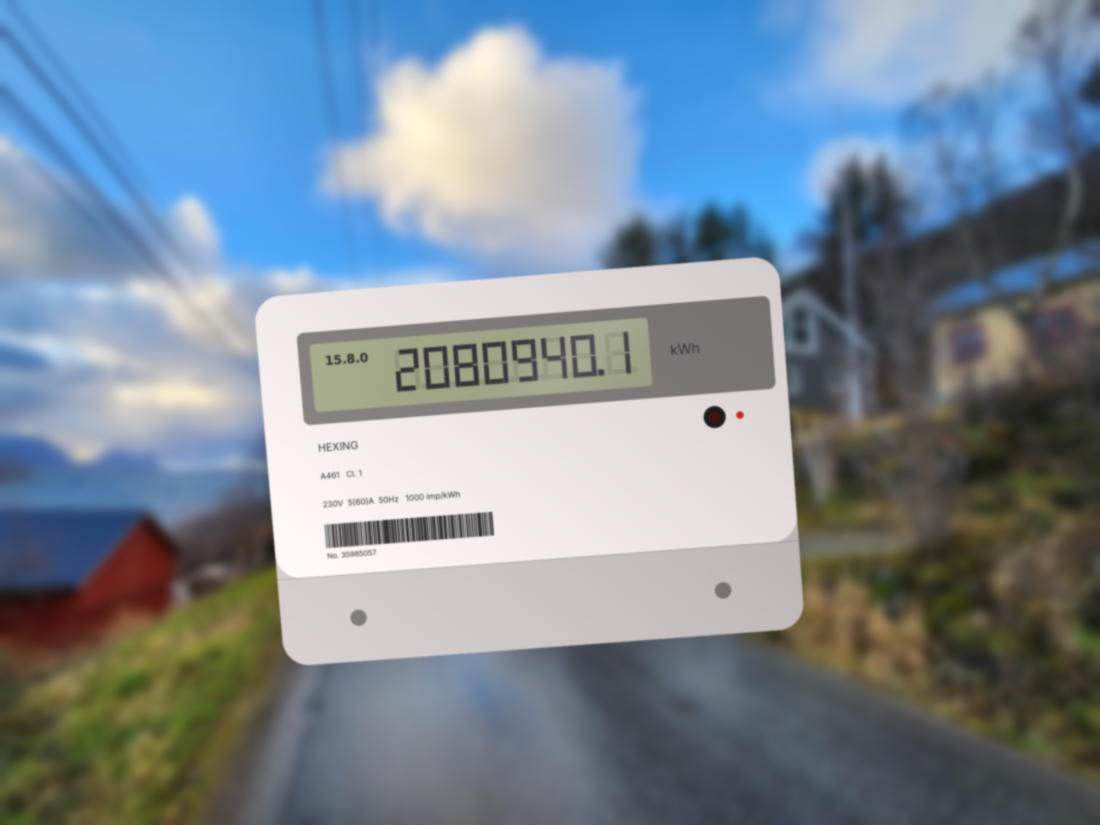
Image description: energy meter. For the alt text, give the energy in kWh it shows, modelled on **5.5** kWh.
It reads **2080940.1** kWh
